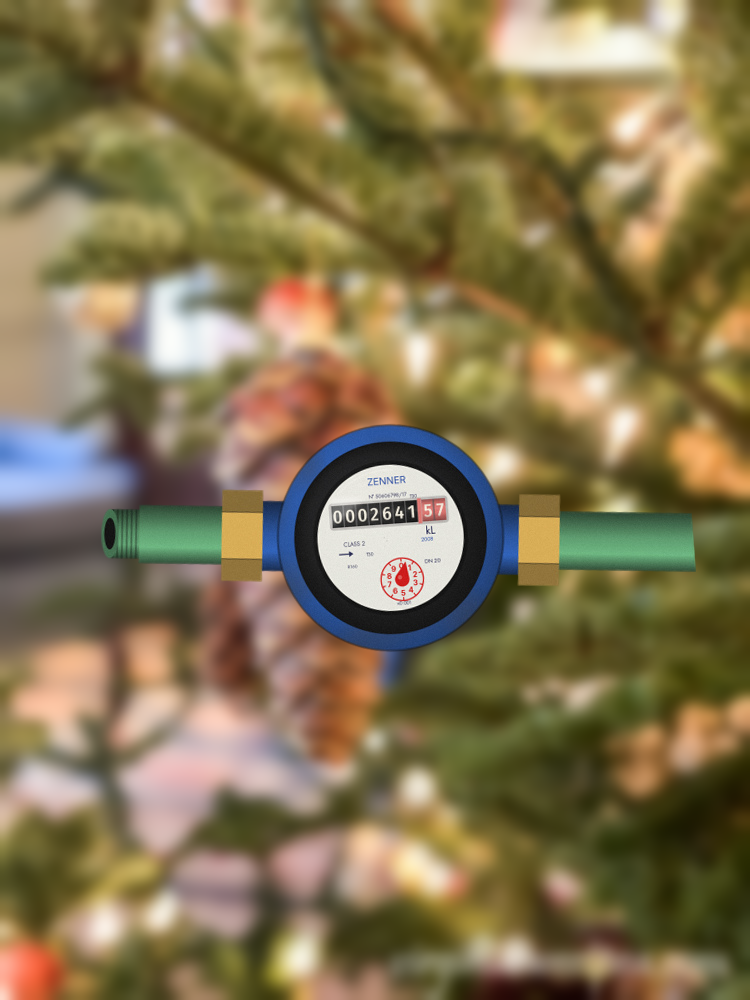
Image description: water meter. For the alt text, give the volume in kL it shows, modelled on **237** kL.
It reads **2641.570** kL
